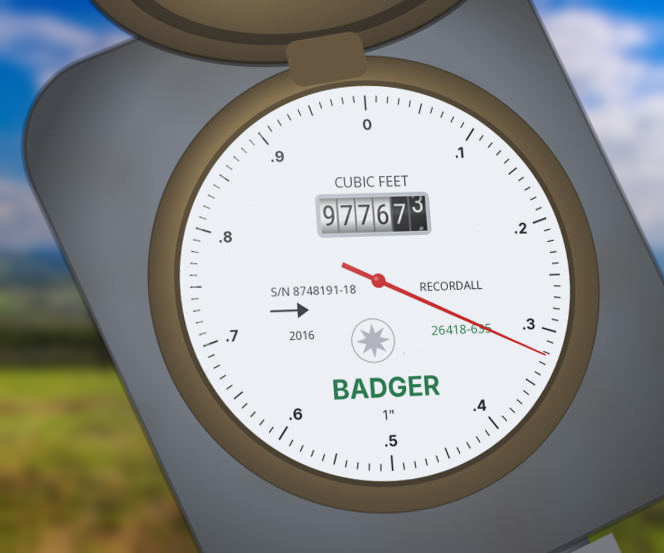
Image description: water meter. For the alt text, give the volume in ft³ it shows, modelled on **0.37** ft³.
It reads **977673.32** ft³
